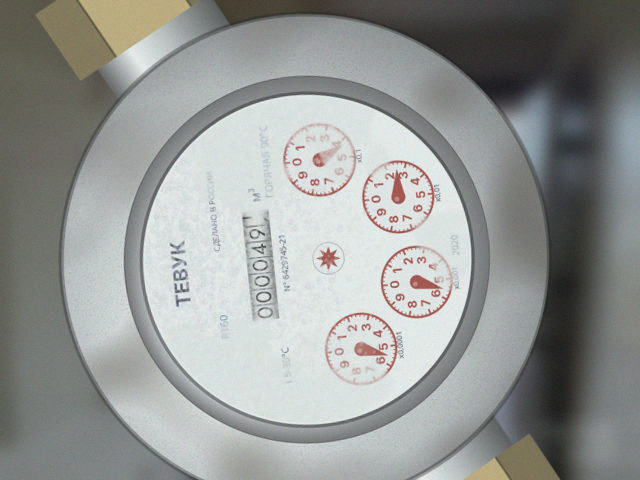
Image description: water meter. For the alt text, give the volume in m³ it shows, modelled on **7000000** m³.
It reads **491.4255** m³
